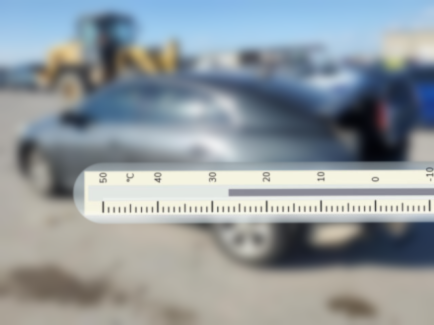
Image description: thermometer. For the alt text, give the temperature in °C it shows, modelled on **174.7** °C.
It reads **27** °C
